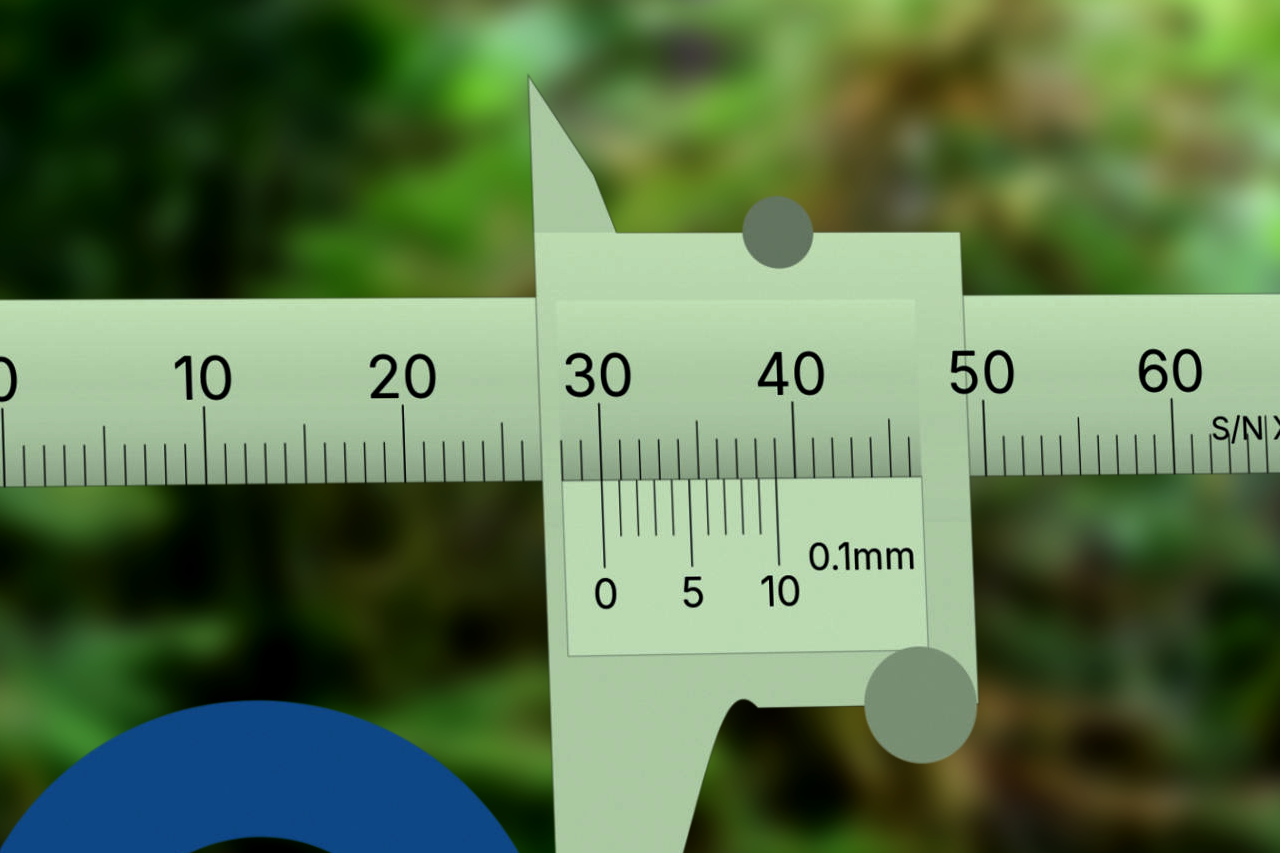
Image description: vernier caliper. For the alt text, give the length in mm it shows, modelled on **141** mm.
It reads **30.0** mm
